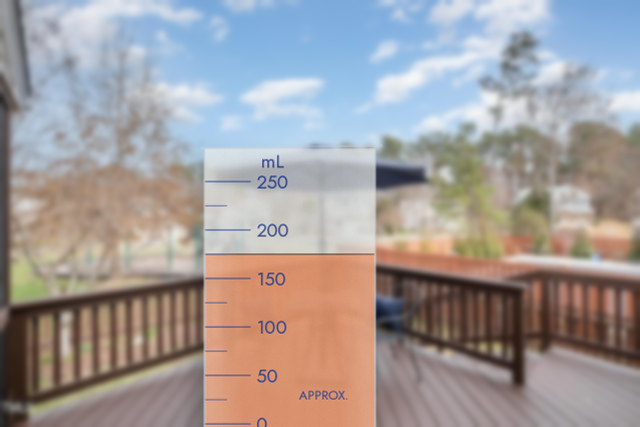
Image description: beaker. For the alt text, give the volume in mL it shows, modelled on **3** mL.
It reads **175** mL
